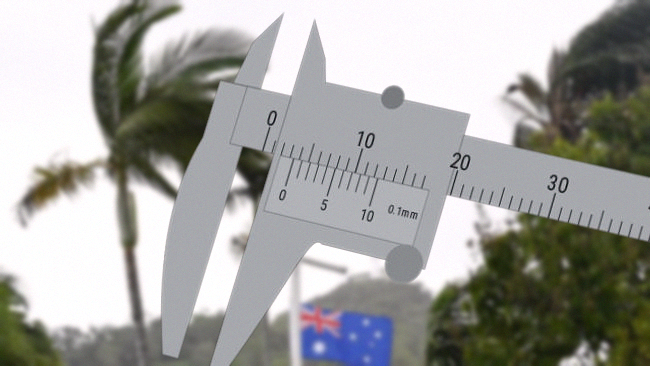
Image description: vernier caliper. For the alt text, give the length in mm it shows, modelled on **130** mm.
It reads **3.4** mm
